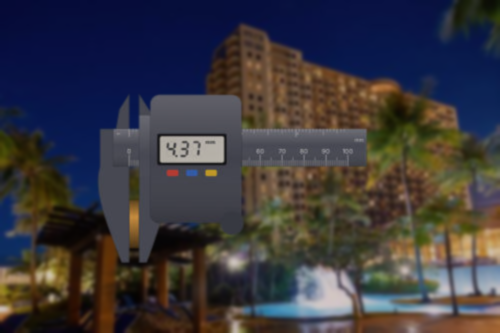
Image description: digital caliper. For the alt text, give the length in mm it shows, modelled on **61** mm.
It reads **4.37** mm
